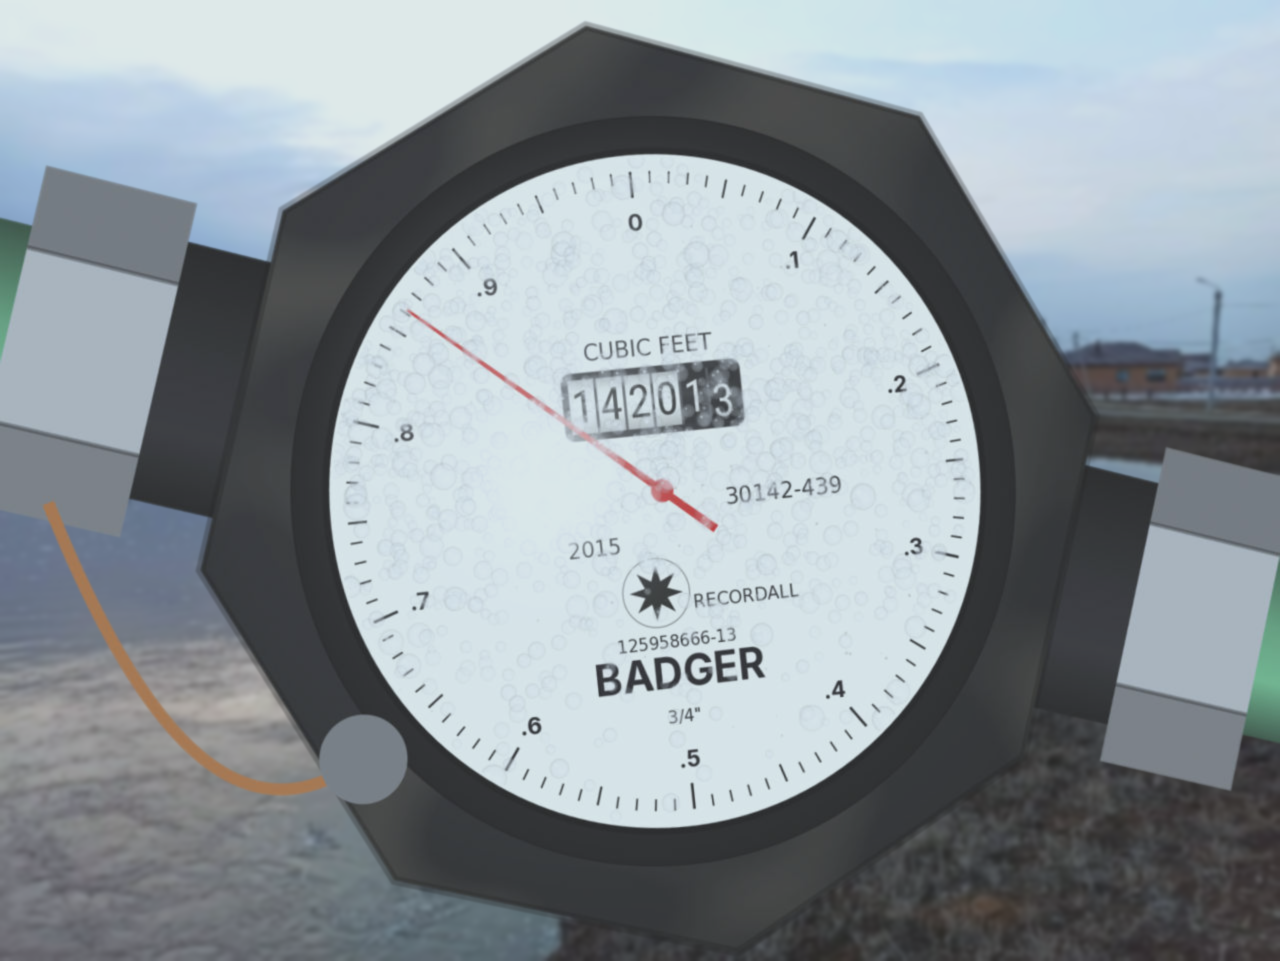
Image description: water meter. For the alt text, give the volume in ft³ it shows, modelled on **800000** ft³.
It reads **142012.86** ft³
